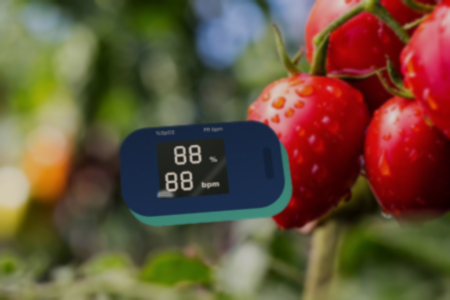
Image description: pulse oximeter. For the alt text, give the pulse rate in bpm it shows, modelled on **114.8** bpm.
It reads **88** bpm
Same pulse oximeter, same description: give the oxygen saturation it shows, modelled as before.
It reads **88** %
